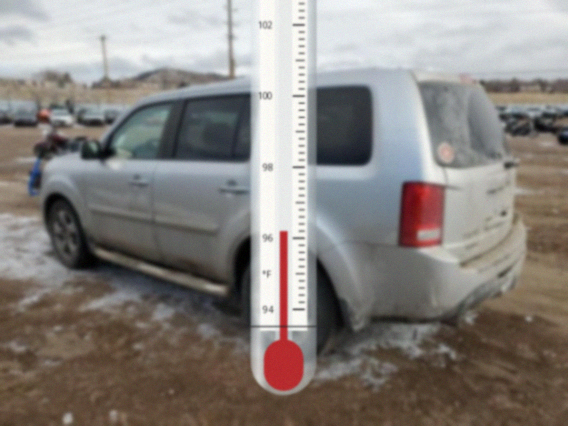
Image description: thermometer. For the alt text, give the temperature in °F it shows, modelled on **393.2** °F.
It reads **96.2** °F
